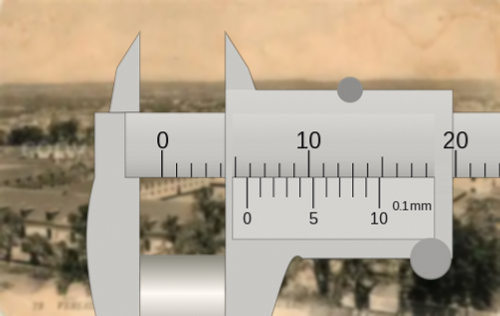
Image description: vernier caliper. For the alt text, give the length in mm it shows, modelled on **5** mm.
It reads **5.8** mm
